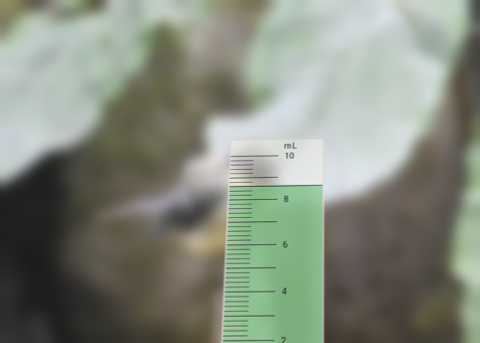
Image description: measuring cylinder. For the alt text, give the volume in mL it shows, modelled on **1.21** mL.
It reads **8.6** mL
